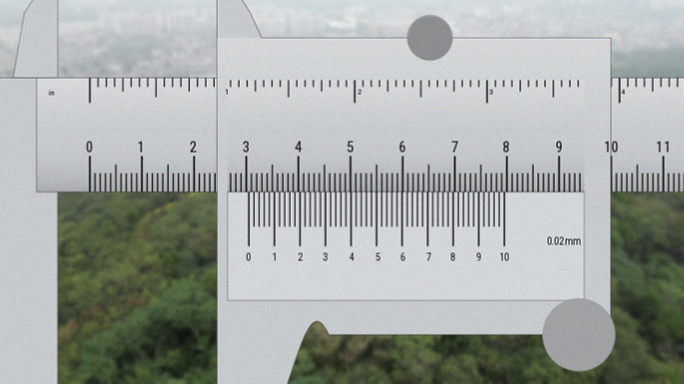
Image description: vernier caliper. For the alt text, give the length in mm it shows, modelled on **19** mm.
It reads **30.5** mm
